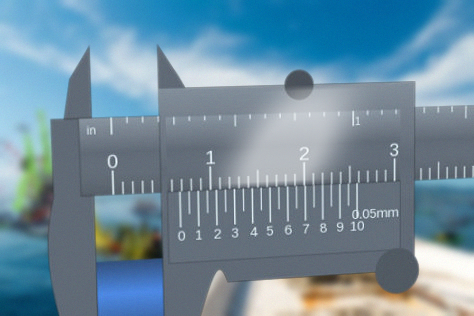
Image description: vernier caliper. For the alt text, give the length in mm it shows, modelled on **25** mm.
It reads **6.8** mm
